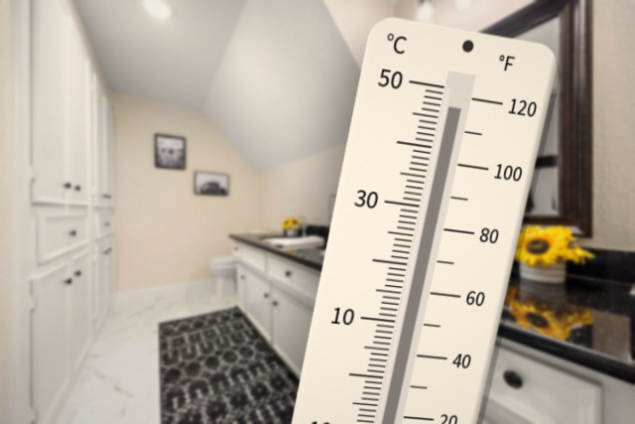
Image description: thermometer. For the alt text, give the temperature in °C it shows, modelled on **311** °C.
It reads **47** °C
